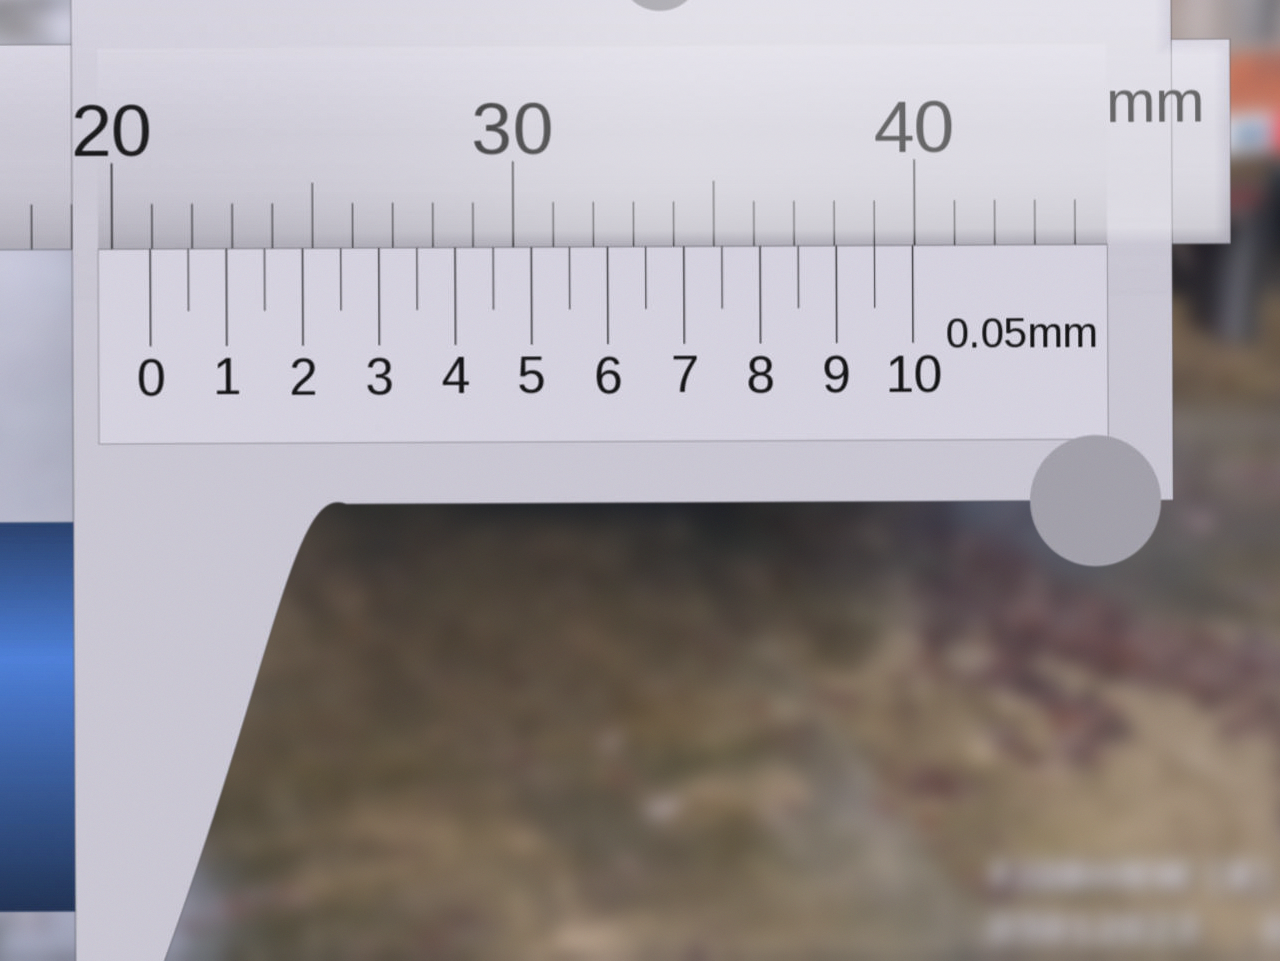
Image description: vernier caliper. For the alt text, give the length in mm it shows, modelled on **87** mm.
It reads **20.95** mm
